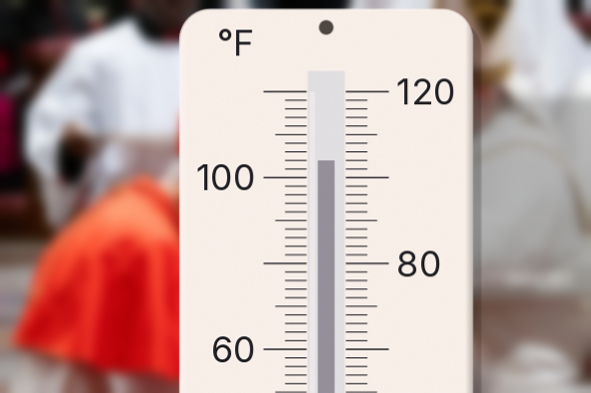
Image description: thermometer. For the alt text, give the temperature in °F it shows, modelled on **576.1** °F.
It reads **104** °F
